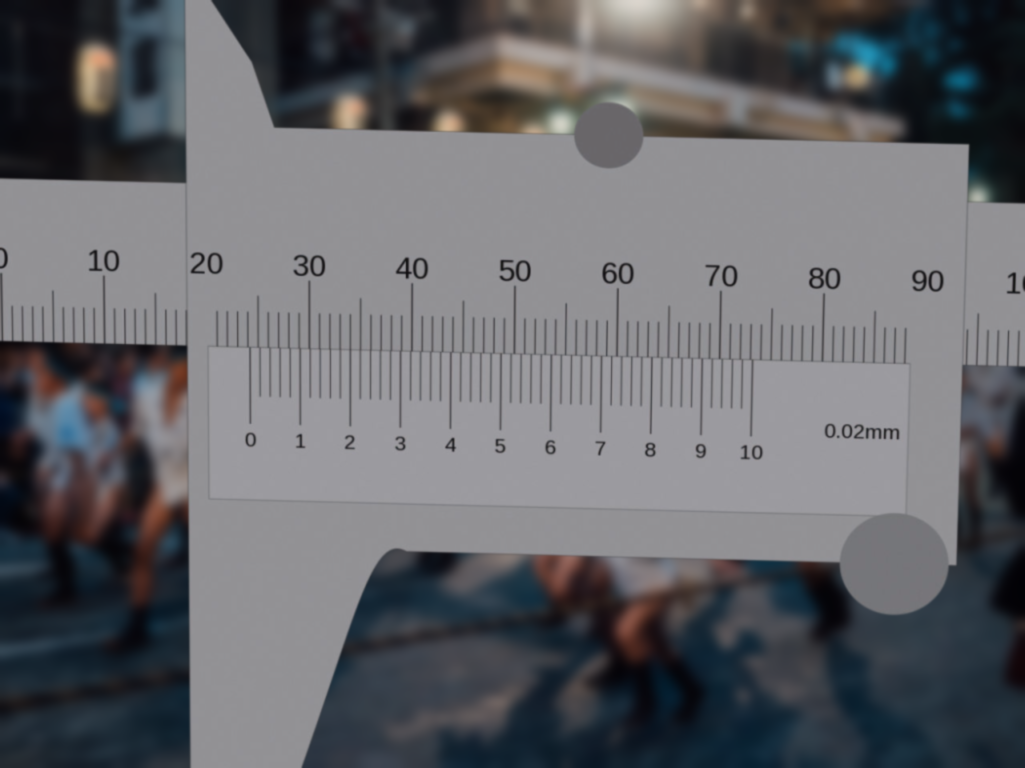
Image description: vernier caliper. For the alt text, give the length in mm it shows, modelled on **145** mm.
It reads **24.2** mm
